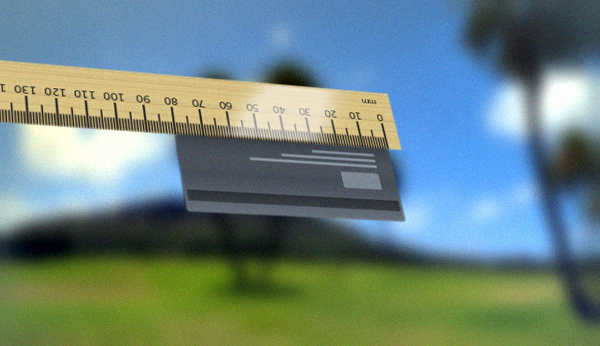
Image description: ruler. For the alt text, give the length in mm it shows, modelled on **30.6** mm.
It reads **80** mm
